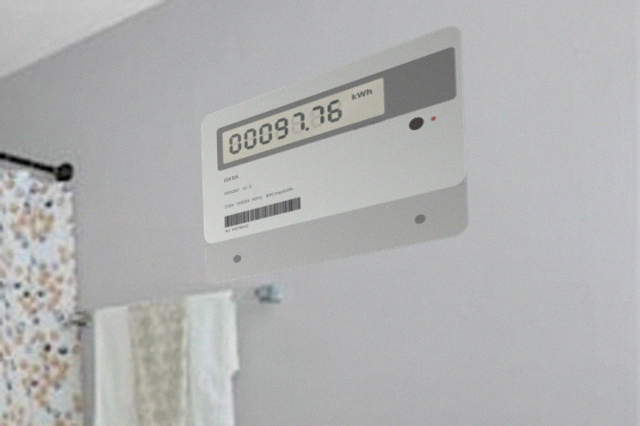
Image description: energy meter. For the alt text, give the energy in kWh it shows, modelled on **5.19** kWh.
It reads **97.76** kWh
